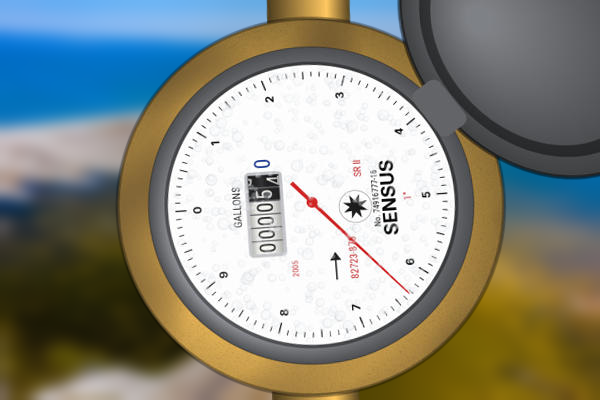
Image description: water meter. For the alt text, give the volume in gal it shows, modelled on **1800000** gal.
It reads **536.3** gal
